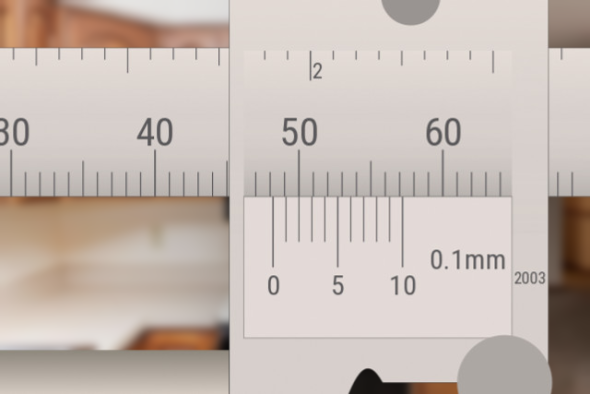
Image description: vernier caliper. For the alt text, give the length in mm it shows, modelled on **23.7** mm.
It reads **48.2** mm
